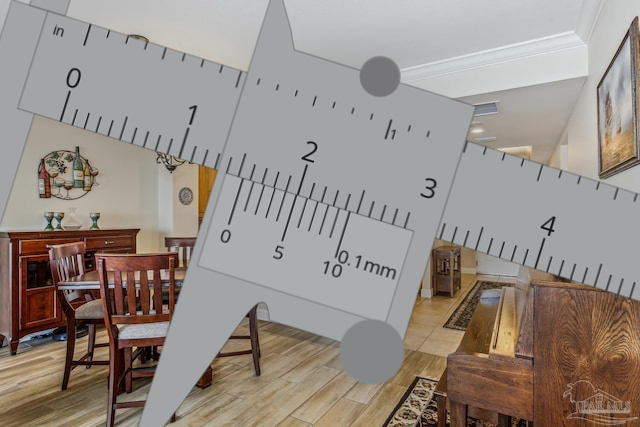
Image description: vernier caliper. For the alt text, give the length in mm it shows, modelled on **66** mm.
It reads **15.4** mm
